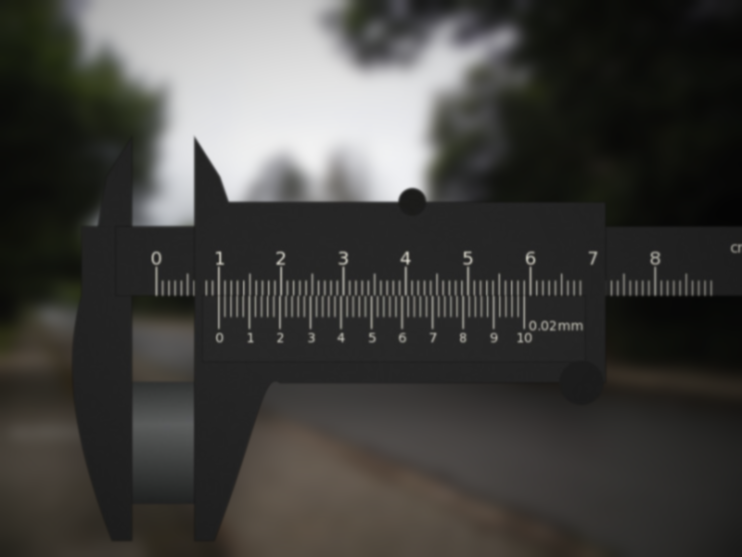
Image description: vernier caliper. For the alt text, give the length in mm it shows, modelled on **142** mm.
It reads **10.0** mm
